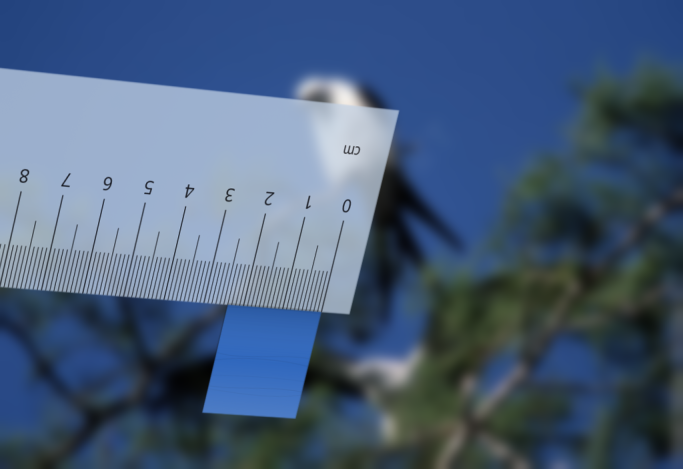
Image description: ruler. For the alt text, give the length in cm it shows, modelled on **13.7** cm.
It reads **2.4** cm
